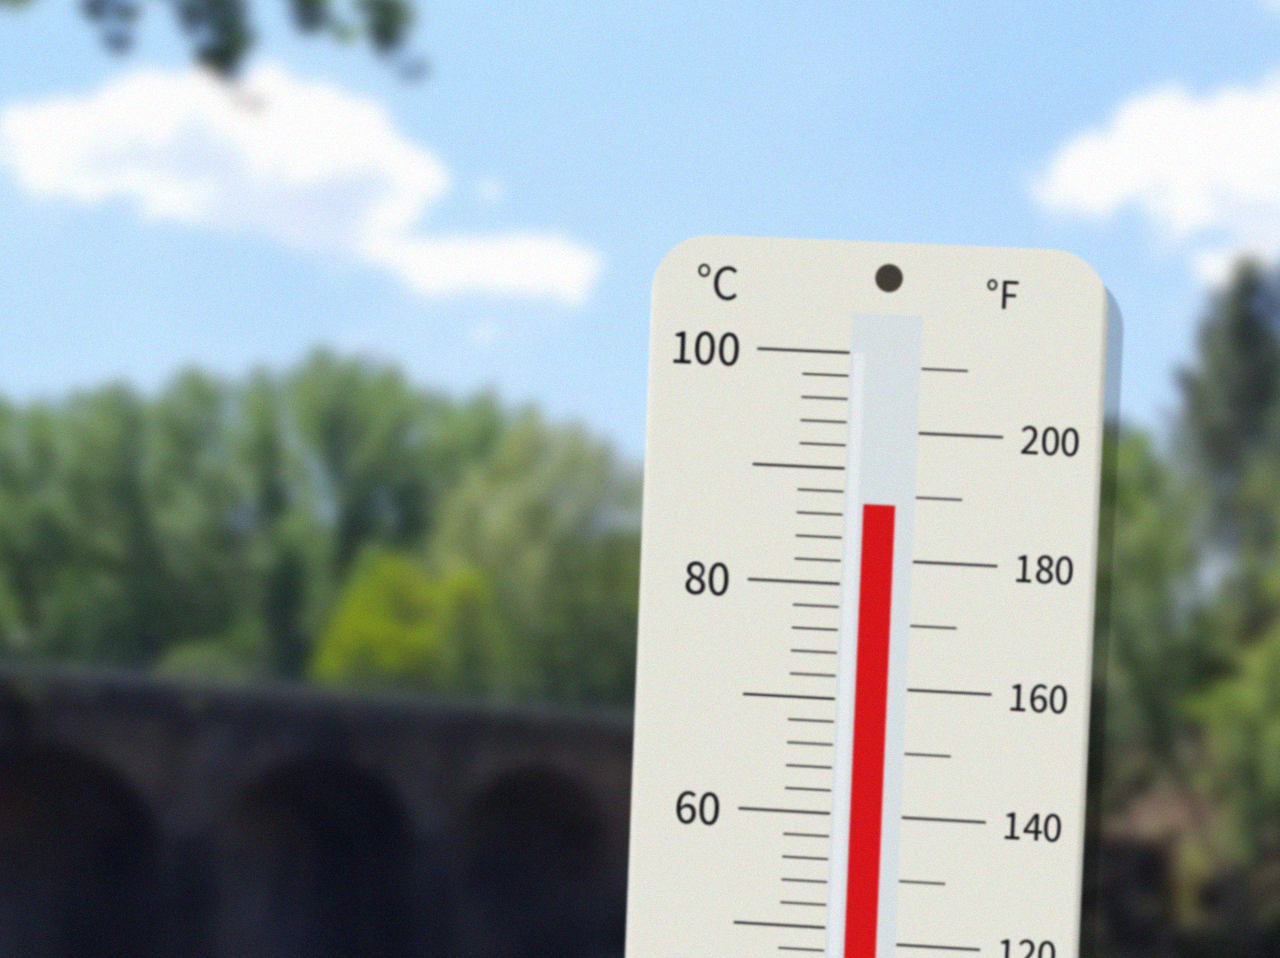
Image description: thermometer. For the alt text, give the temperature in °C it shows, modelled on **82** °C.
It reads **87** °C
